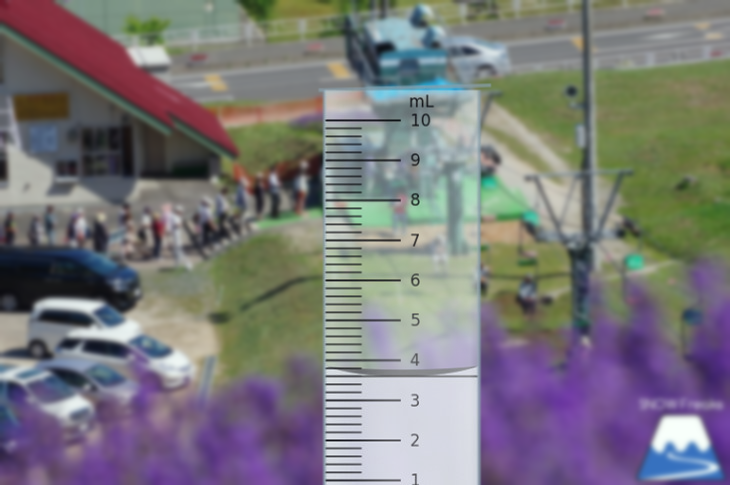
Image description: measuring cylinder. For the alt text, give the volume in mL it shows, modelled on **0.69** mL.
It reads **3.6** mL
